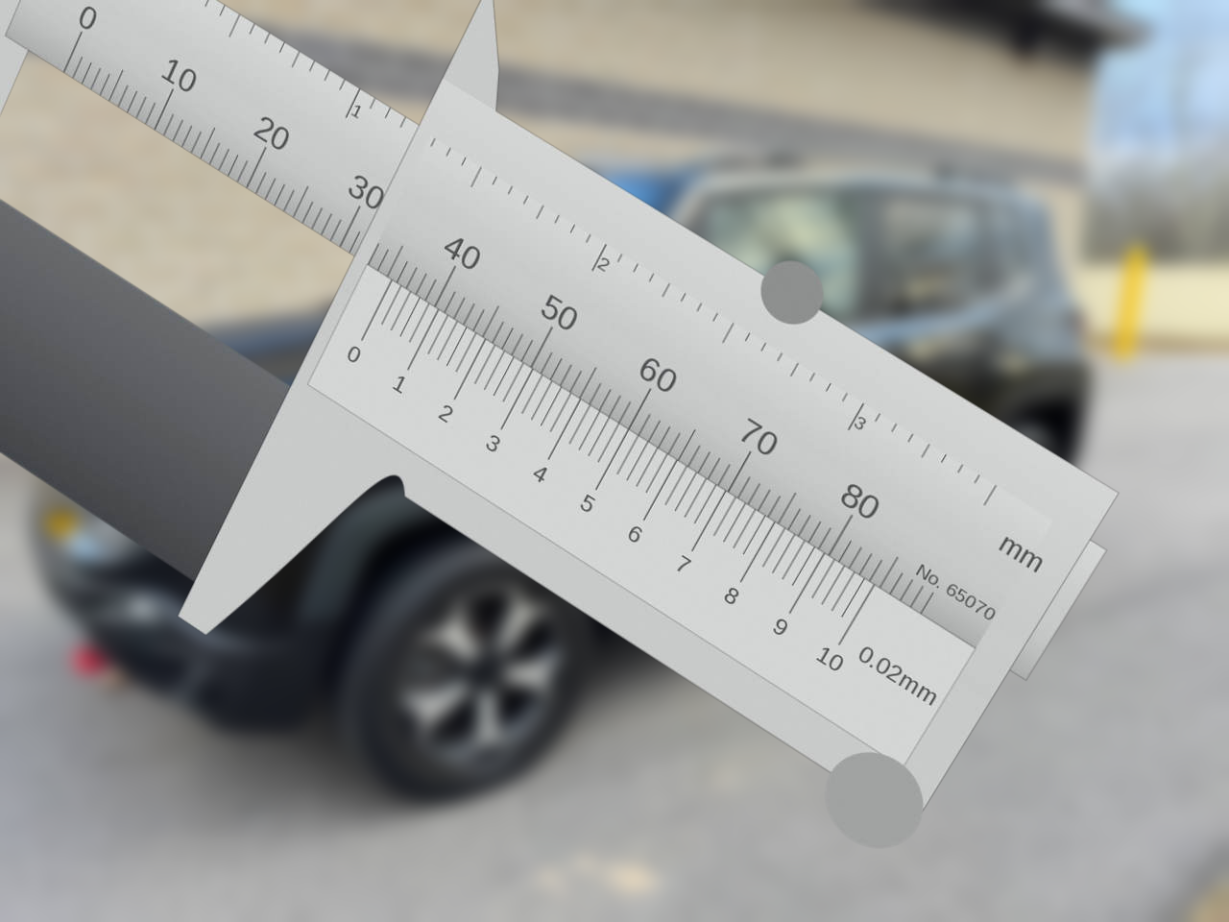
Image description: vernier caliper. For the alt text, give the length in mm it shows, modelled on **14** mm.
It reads **35.5** mm
